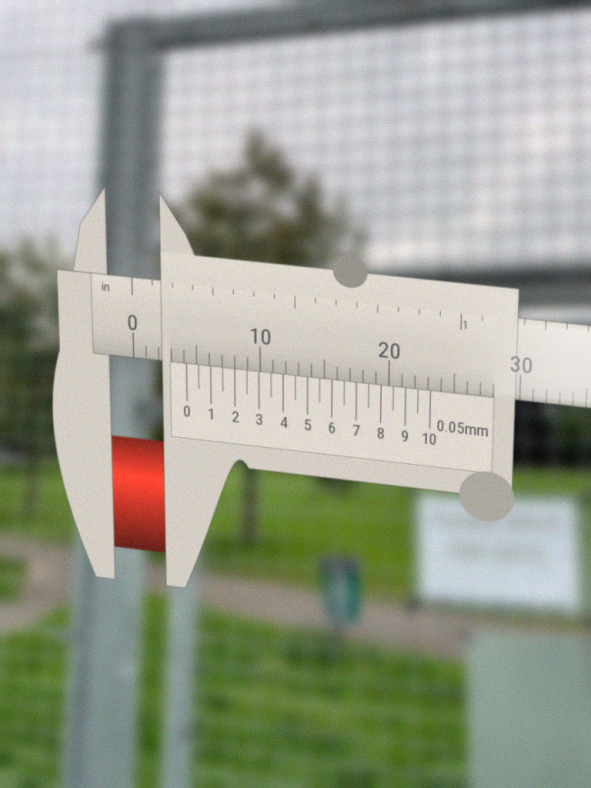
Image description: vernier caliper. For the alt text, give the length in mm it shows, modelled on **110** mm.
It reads **4.2** mm
